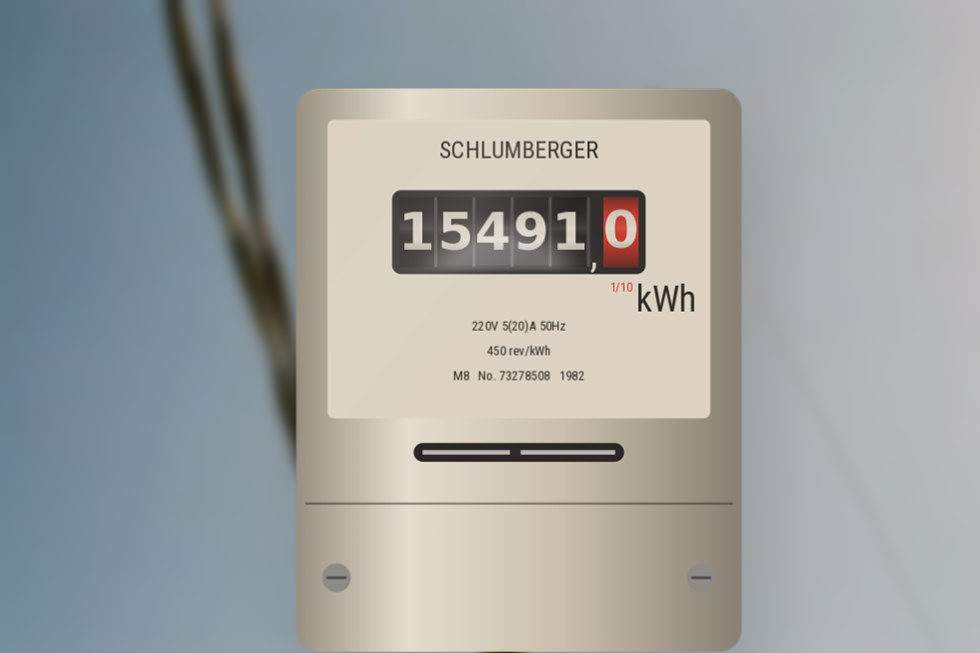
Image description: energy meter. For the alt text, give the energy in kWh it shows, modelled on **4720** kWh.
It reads **15491.0** kWh
